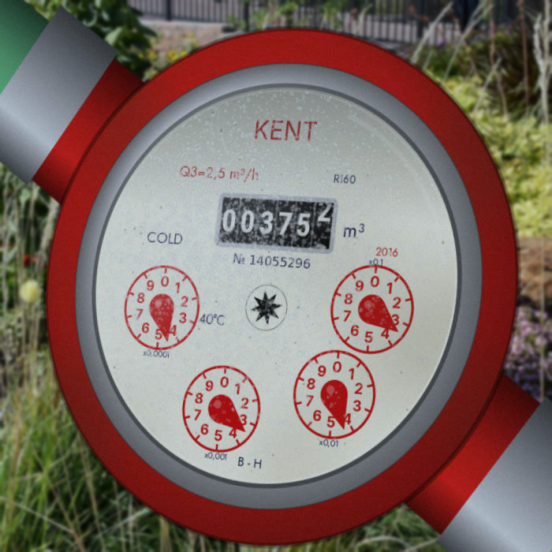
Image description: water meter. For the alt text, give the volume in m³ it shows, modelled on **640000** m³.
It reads **3752.3434** m³
